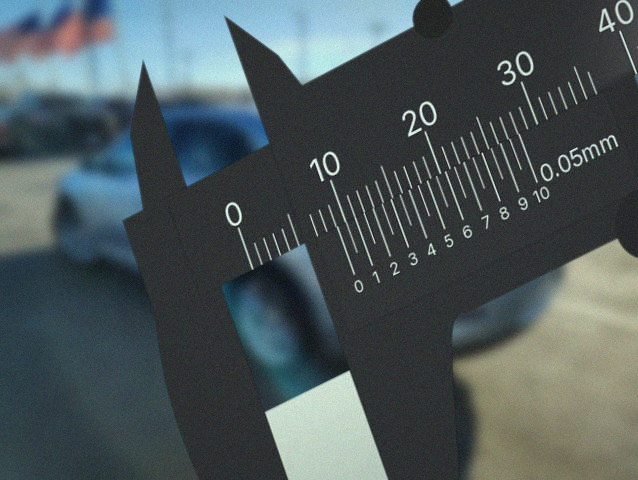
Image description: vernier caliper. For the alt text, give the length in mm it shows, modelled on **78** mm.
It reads **9.1** mm
